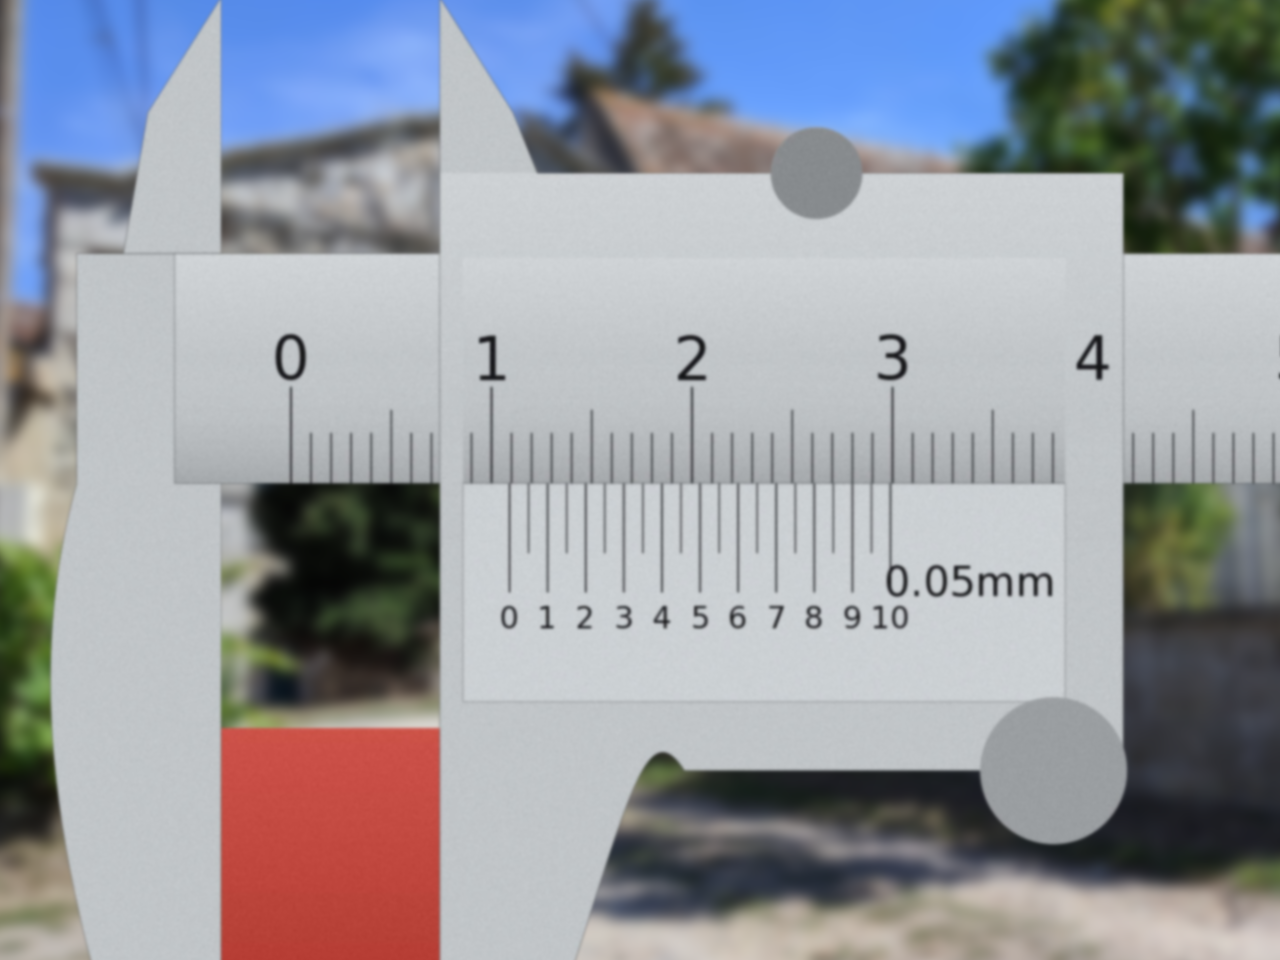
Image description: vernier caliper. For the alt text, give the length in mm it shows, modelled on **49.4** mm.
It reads **10.9** mm
